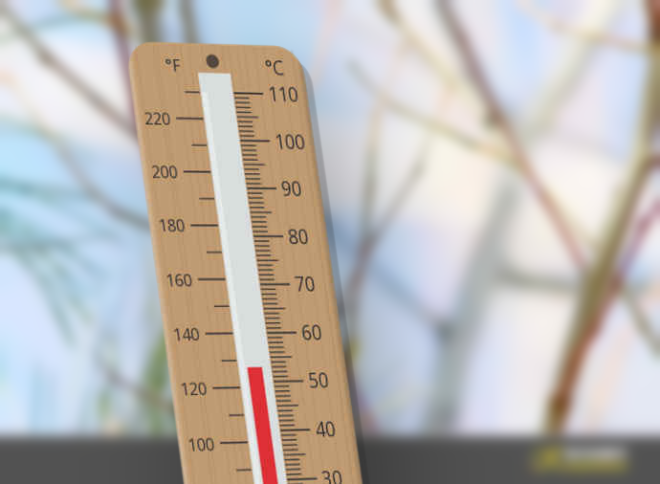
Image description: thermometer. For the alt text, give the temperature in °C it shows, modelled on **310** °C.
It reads **53** °C
